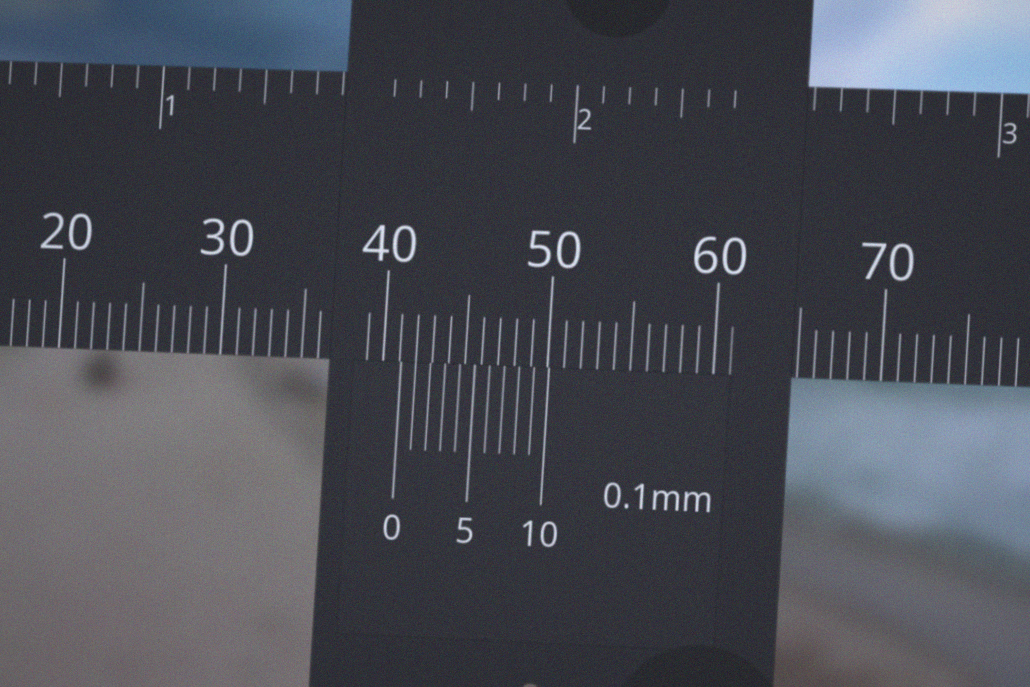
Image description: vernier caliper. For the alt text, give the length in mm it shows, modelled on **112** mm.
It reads **41.1** mm
